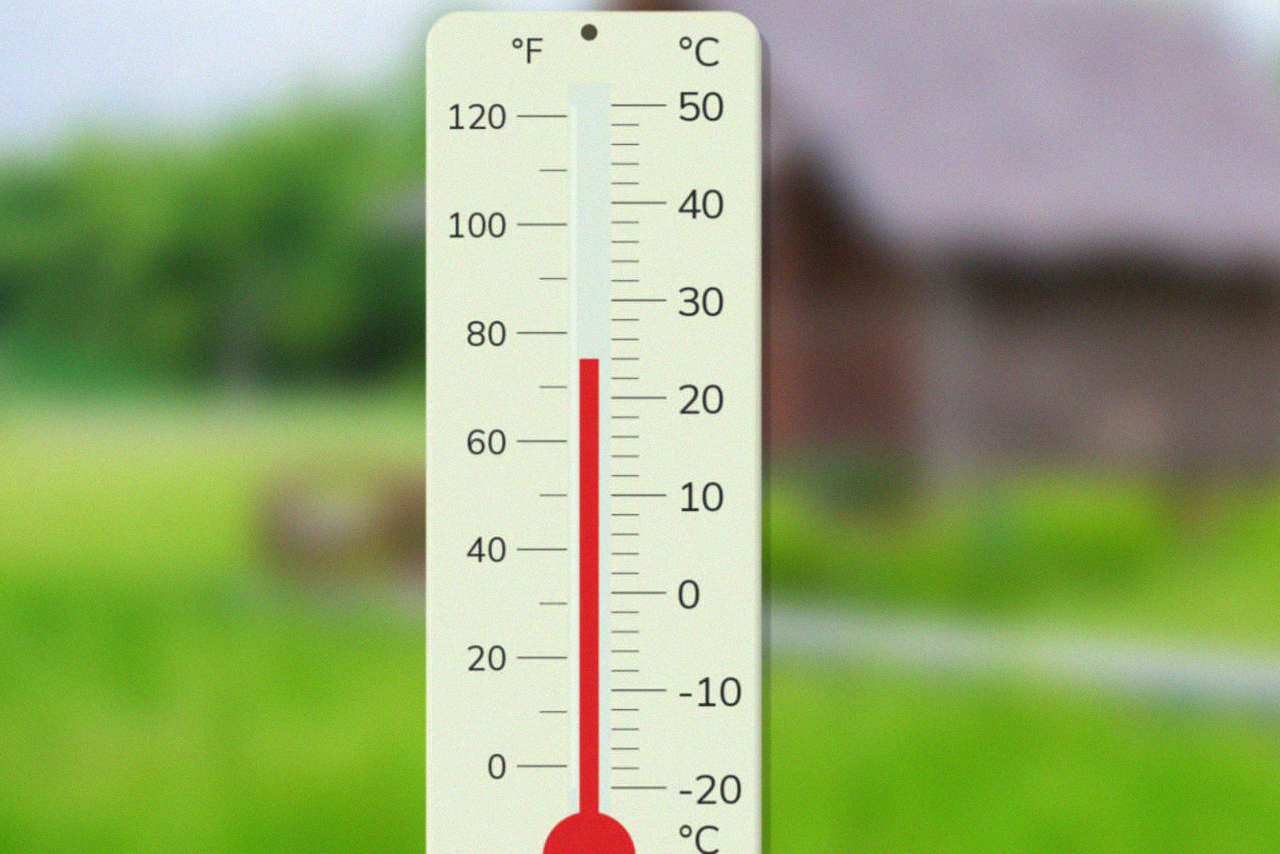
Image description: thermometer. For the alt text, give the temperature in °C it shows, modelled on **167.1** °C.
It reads **24** °C
